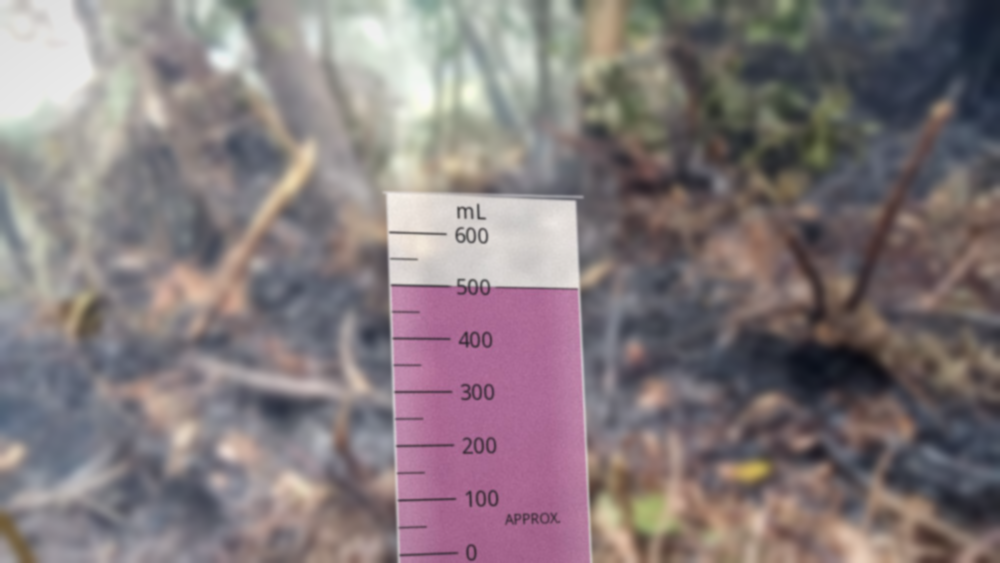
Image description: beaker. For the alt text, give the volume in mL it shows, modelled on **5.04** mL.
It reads **500** mL
